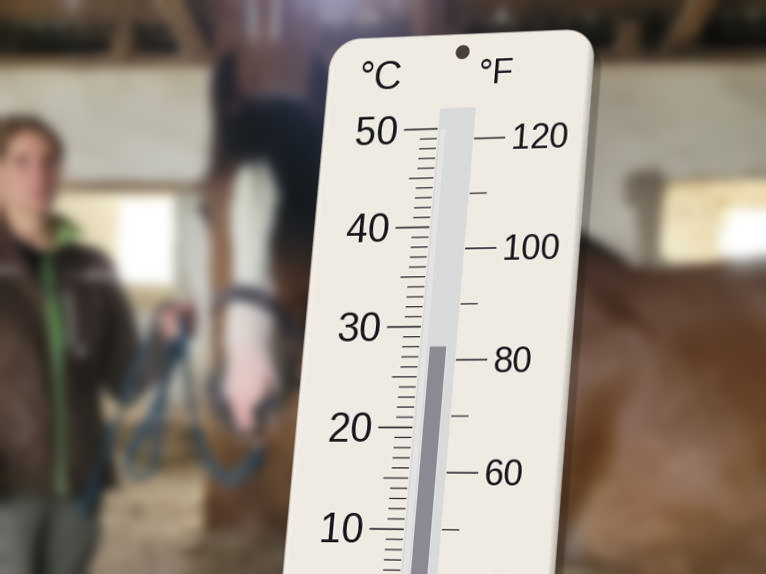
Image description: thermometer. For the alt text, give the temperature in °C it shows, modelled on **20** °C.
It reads **28** °C
